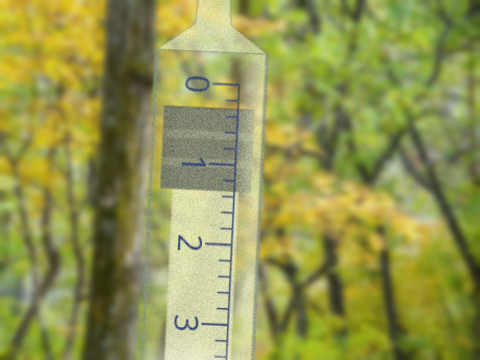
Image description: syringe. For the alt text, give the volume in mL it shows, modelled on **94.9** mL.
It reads **0.3** mL
